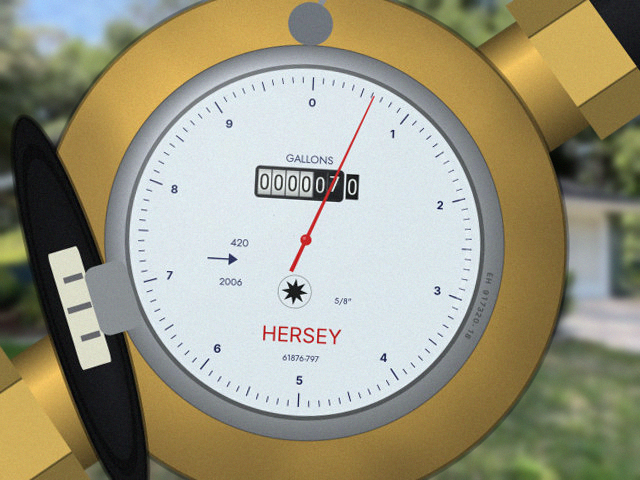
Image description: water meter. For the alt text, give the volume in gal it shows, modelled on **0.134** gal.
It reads **70.6** gal
